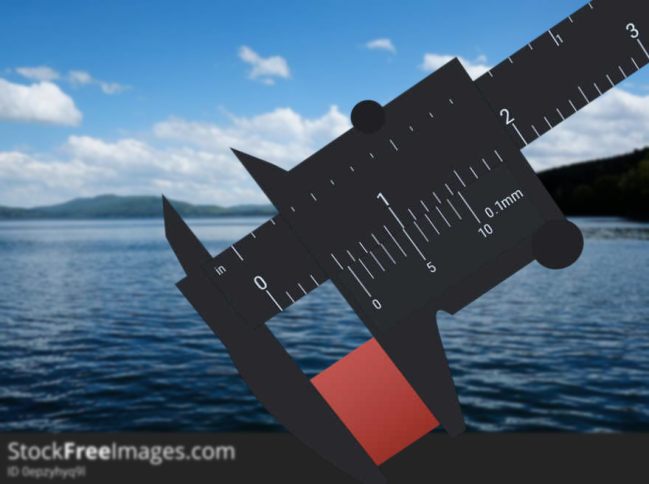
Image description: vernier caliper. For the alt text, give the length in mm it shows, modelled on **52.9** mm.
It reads **5.4** mm
